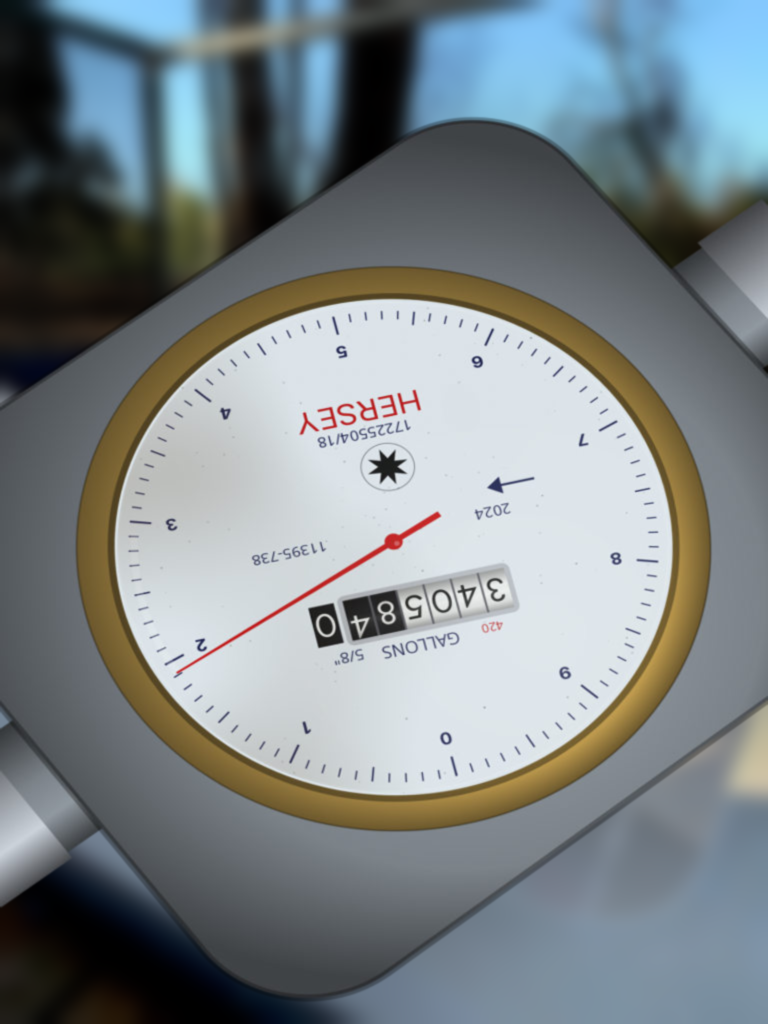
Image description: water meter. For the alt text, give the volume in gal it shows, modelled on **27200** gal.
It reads **3405841.9** gal
